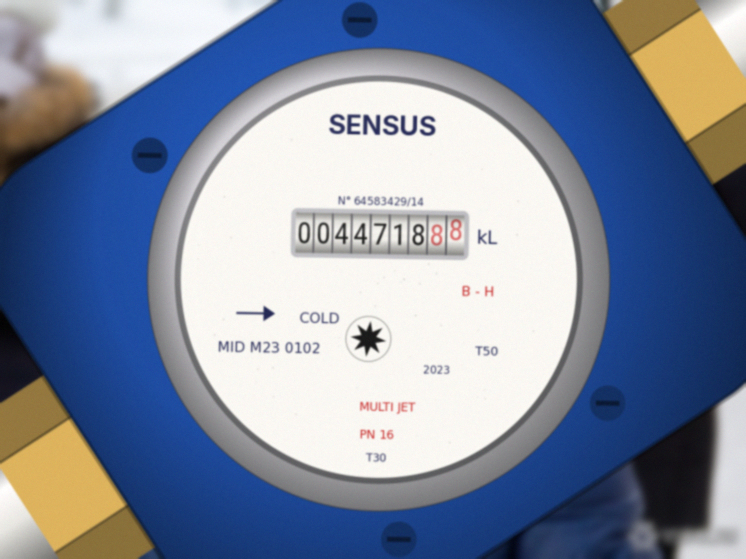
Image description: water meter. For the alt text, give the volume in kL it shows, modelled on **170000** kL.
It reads **44718.88** kL
